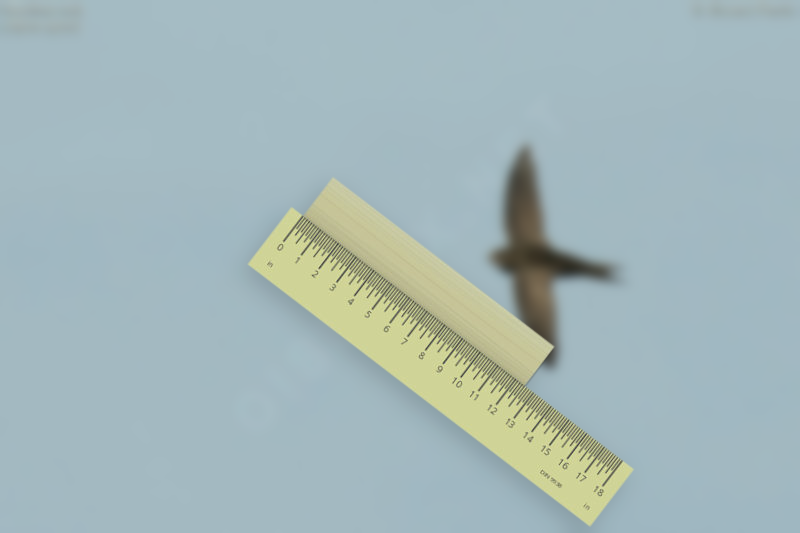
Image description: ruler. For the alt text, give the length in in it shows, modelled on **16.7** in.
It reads **12.5** in
